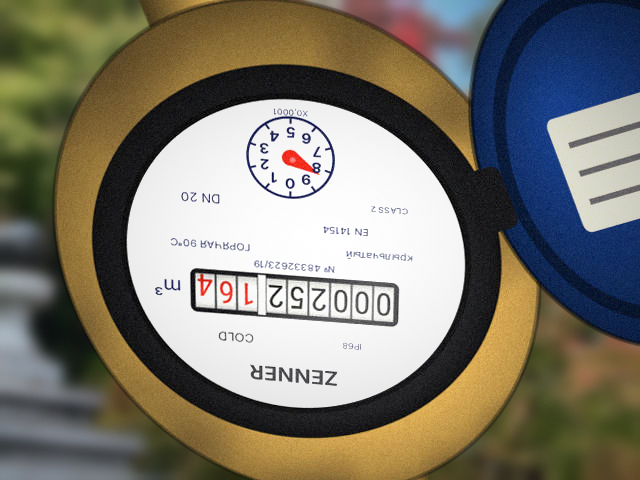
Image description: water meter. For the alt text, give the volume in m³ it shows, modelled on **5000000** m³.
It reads **252.1638** m³
